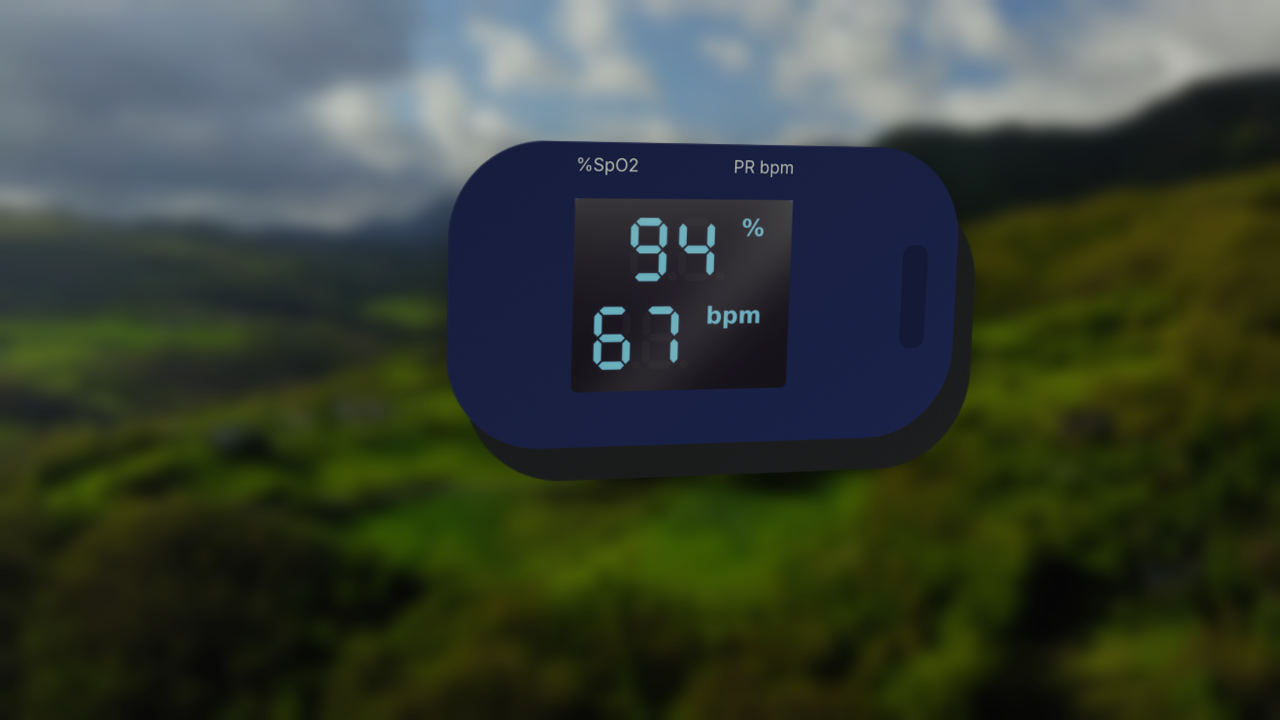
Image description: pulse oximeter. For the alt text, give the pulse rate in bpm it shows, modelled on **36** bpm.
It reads **67** bpm
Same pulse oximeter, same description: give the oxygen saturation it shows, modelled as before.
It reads **94** %
